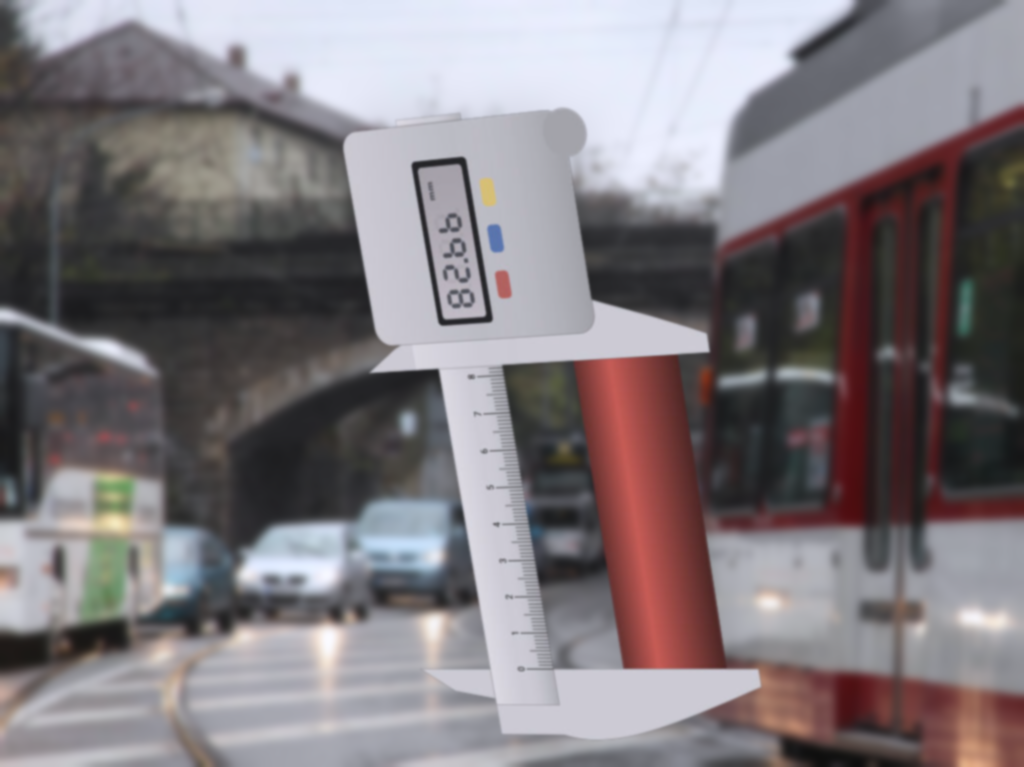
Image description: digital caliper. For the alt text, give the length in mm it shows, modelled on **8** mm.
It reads **82.66** mm
